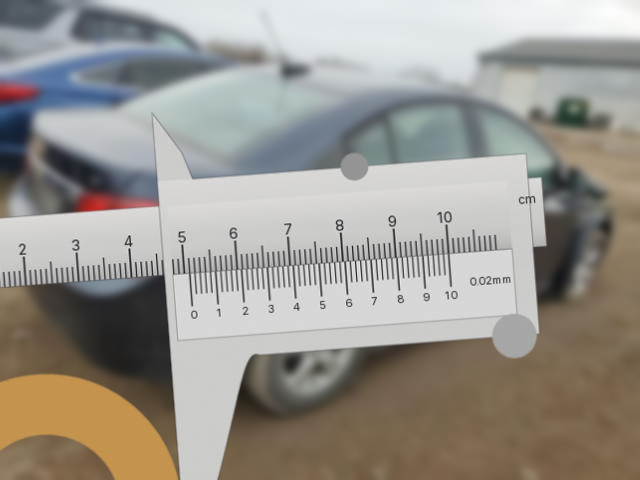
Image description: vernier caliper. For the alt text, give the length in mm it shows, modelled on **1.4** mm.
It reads **51.0** mm
